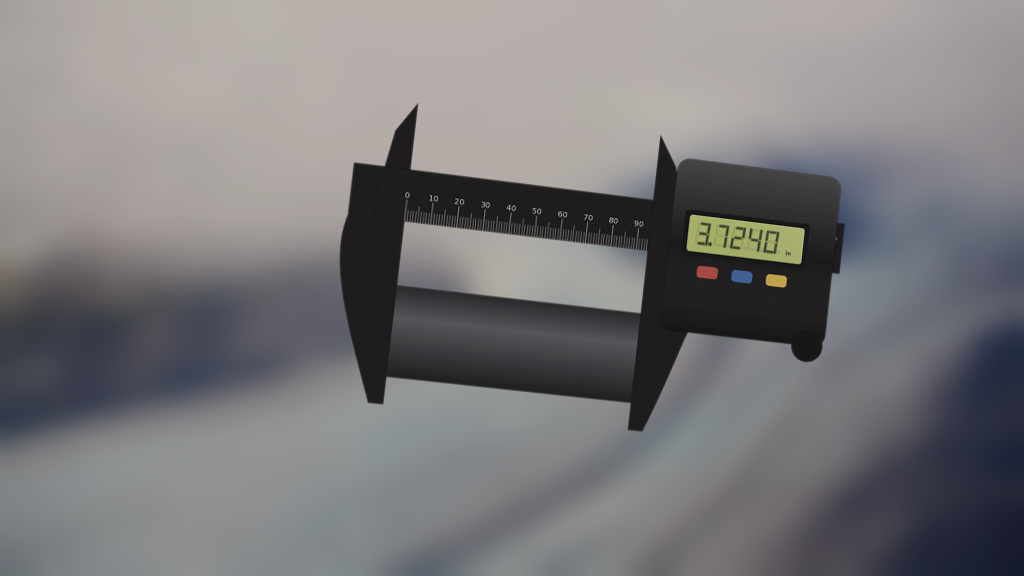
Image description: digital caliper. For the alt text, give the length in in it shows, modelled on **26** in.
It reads **3.7240** in
